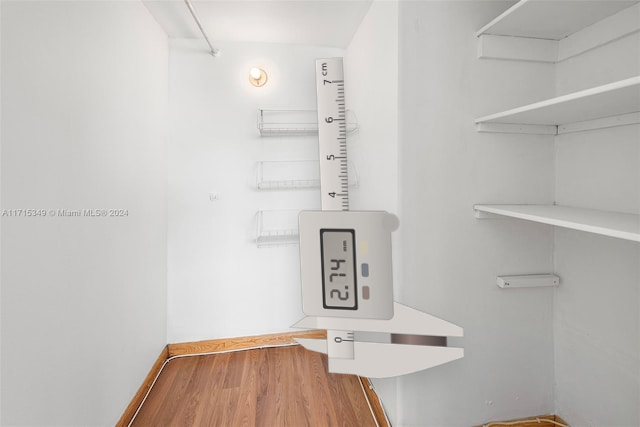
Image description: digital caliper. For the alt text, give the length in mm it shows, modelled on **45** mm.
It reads **2.74** mm
